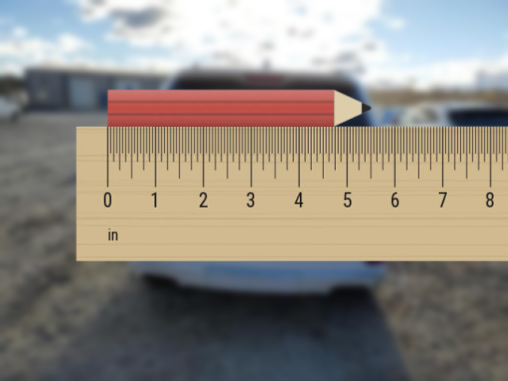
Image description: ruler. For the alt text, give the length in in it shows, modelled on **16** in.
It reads **5.5** in
